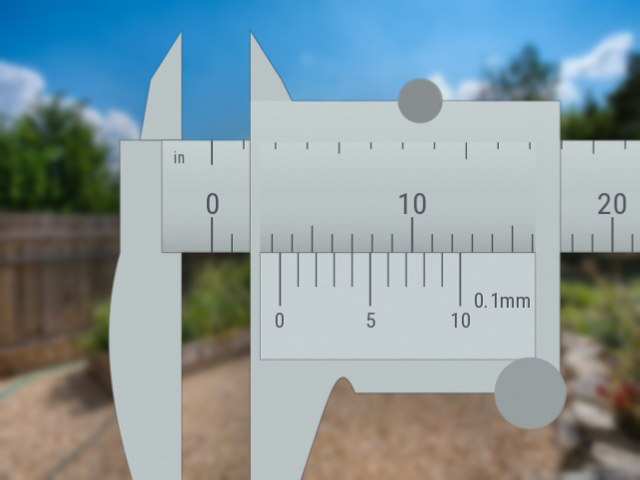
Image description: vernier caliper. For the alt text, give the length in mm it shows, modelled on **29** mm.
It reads **3.4** mm
